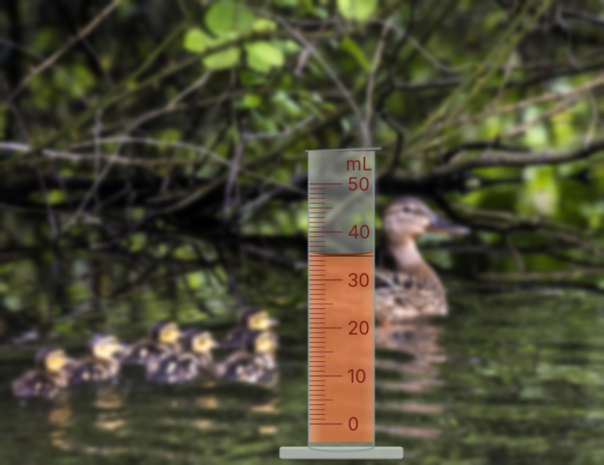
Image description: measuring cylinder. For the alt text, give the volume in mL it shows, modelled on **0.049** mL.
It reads **35** mL
